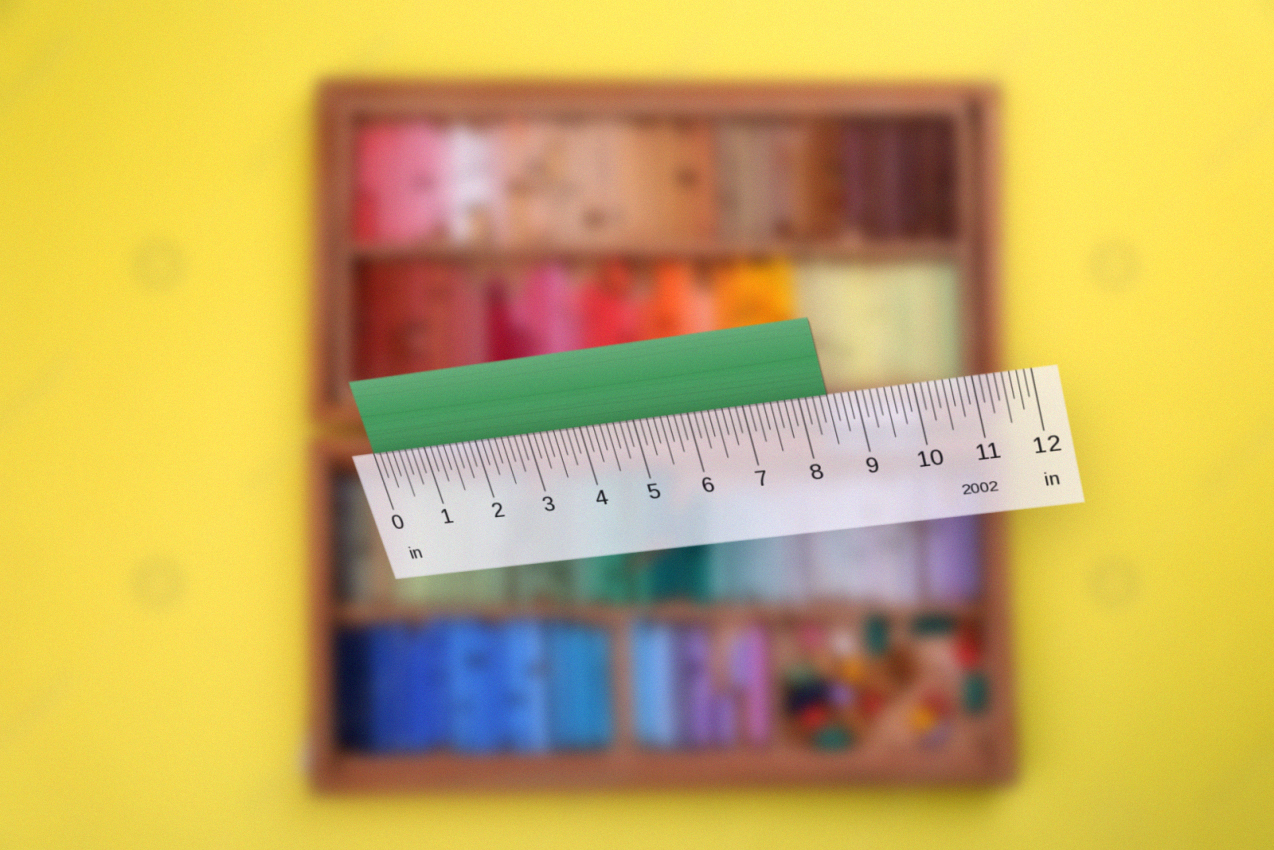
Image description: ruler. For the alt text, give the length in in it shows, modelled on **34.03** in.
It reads **8.5** in
